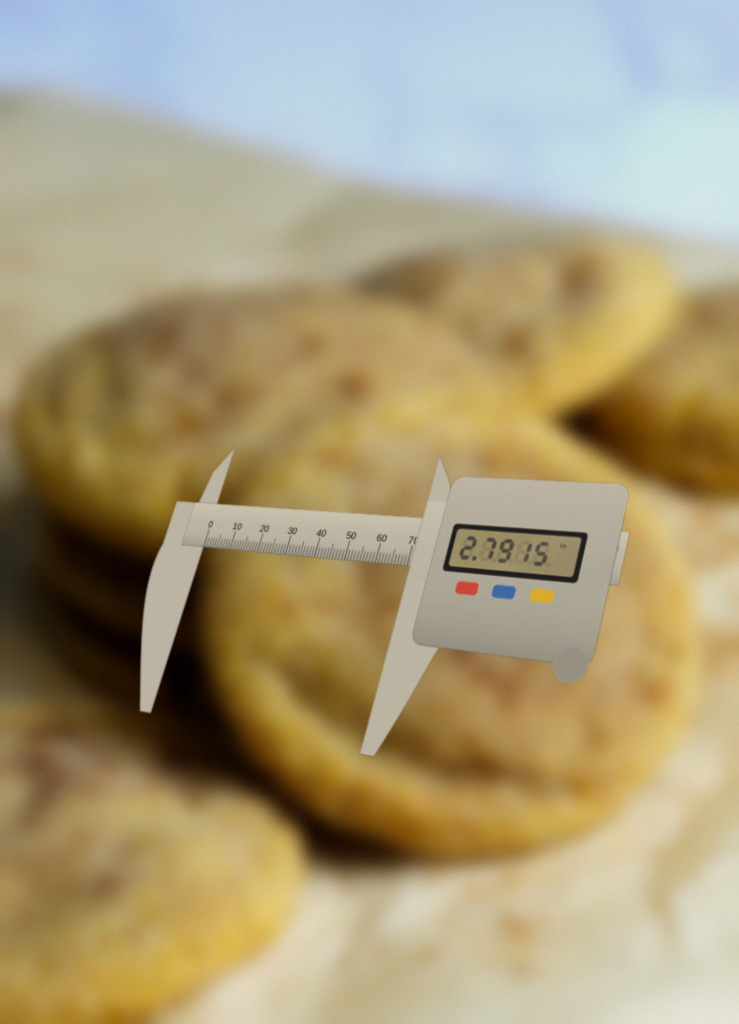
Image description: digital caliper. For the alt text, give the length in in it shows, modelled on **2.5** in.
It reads **2.7915** in
